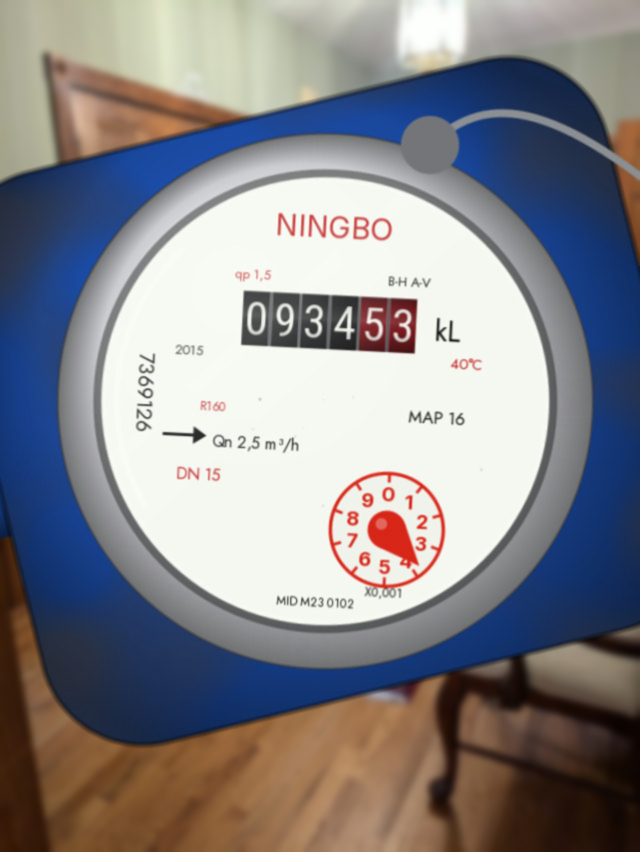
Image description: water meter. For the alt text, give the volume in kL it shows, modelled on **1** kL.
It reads **934.533** kL
